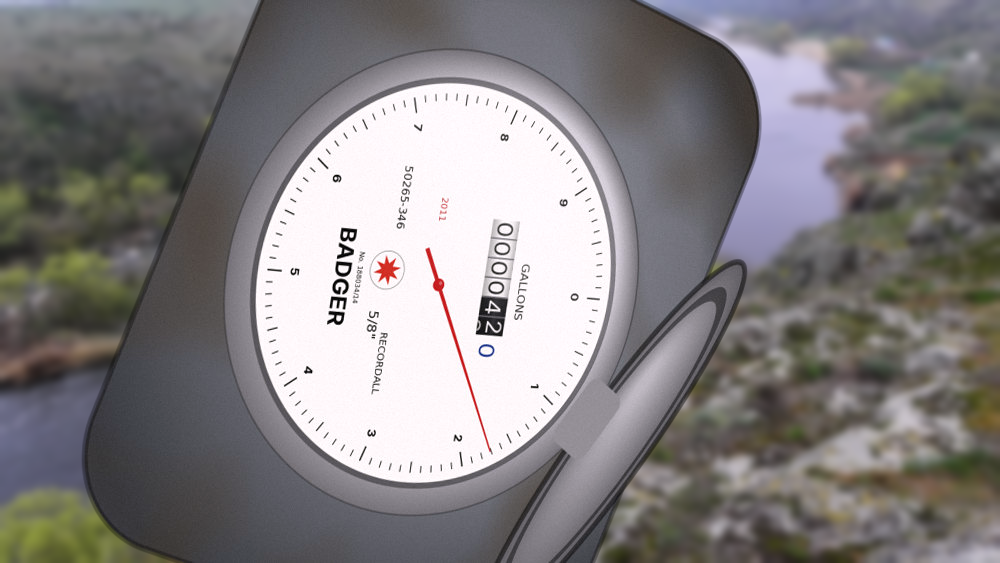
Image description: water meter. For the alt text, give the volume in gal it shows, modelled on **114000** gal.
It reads **421.7** gal
